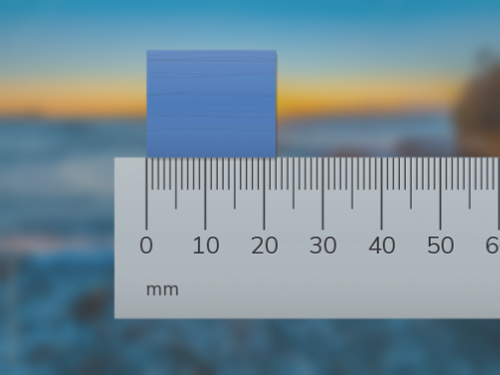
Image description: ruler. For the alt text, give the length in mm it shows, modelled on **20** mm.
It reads **22** mm
